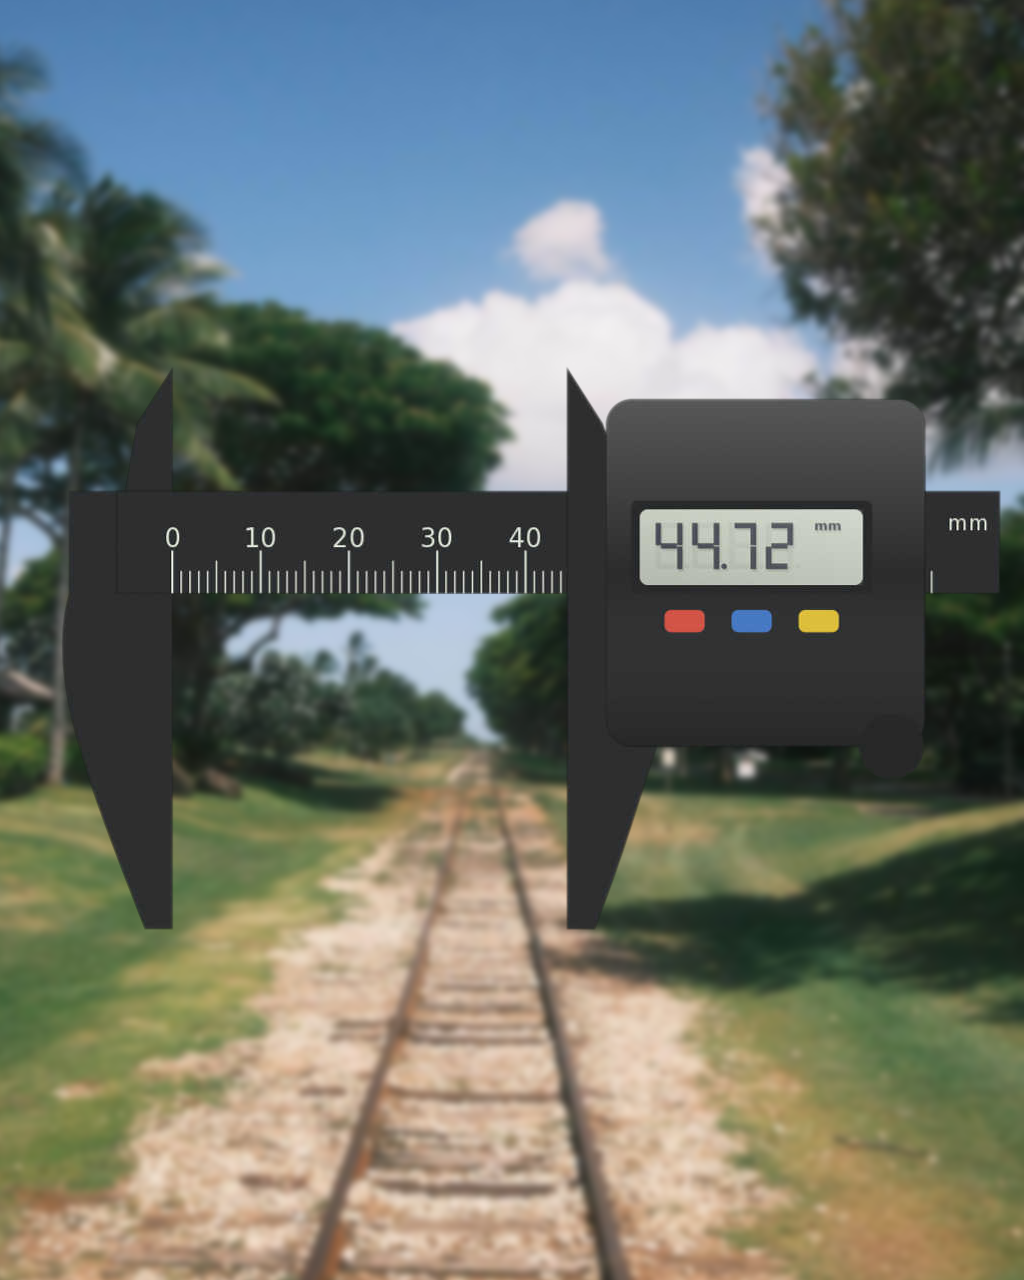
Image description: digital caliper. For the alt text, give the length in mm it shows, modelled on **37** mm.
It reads **44.72** mm
